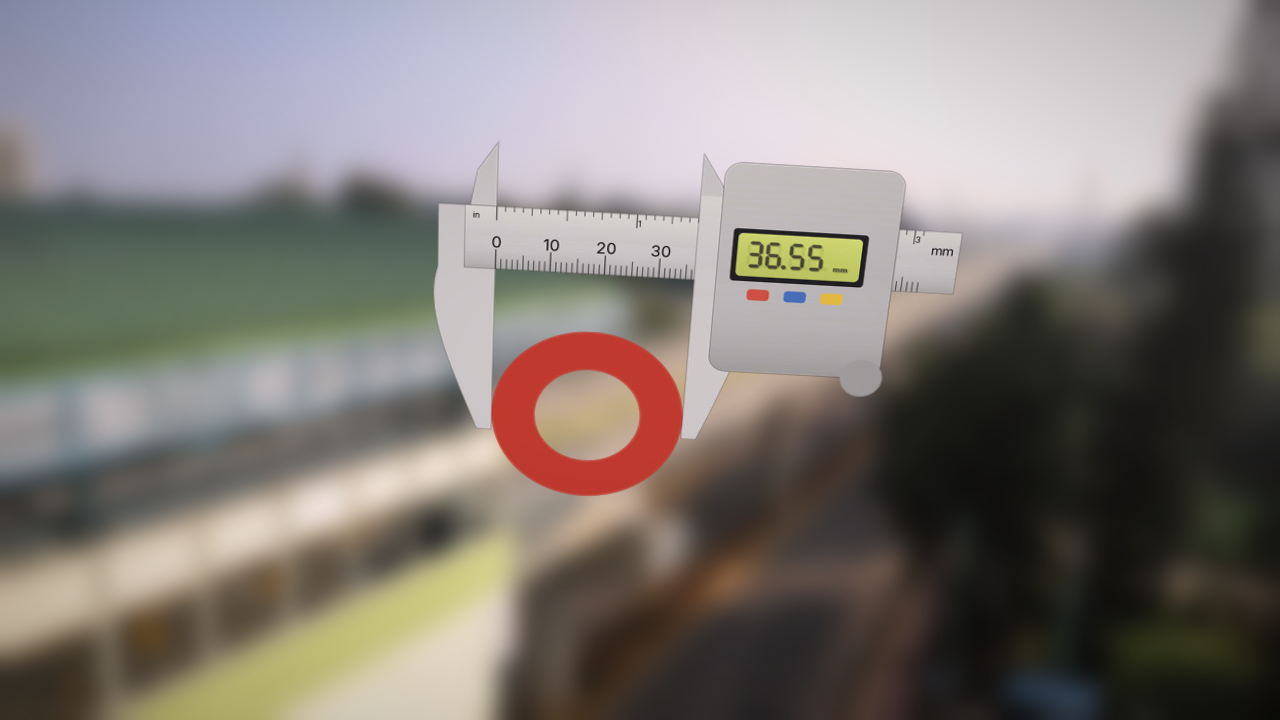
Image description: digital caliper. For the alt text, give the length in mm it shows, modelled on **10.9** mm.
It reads **36.55** mm
